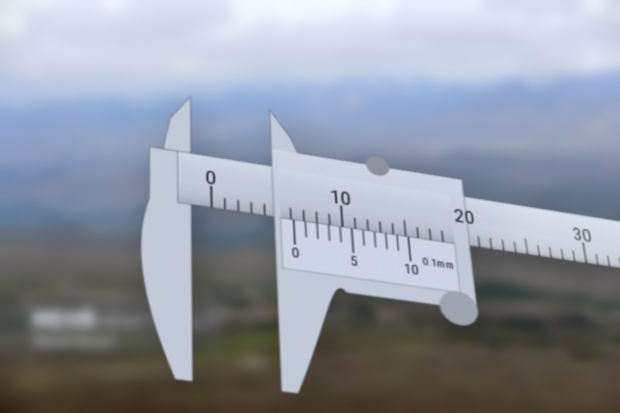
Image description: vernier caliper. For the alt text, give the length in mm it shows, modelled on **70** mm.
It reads **6.2** mm
